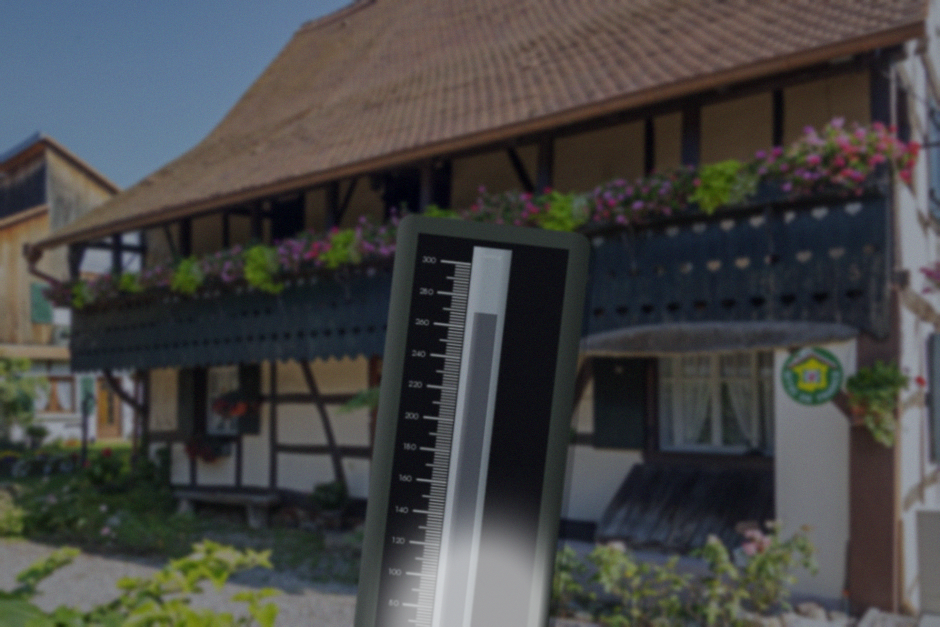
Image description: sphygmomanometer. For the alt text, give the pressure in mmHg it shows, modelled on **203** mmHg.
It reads **270** mmHg
